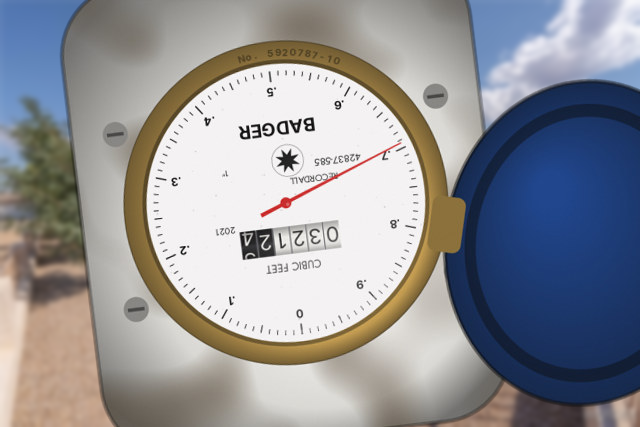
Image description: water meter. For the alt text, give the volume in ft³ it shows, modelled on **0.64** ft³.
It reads **32123.69** ft³
